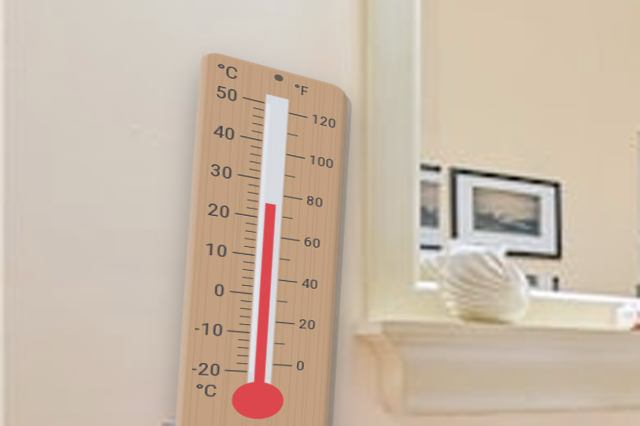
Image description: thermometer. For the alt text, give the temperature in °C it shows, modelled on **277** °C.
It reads **24** °C
